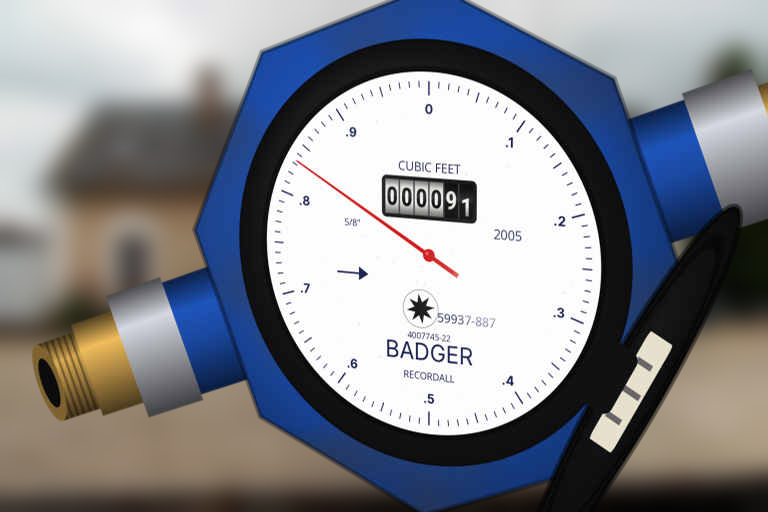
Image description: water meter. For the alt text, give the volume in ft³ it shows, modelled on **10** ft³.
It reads **90.83** ft³
